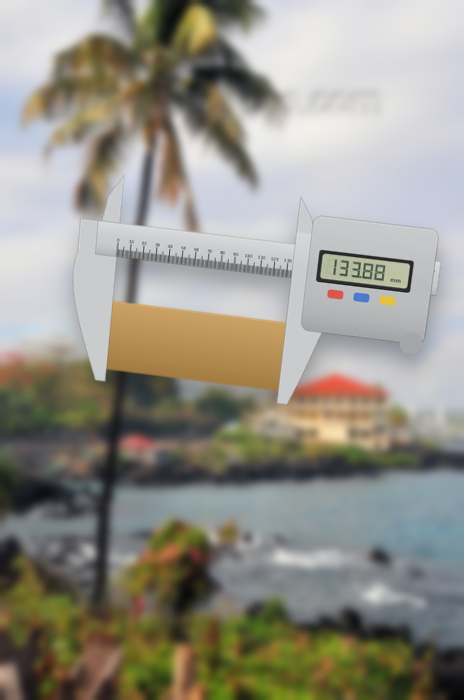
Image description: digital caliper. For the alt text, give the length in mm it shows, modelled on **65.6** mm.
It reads **133.88** mm
